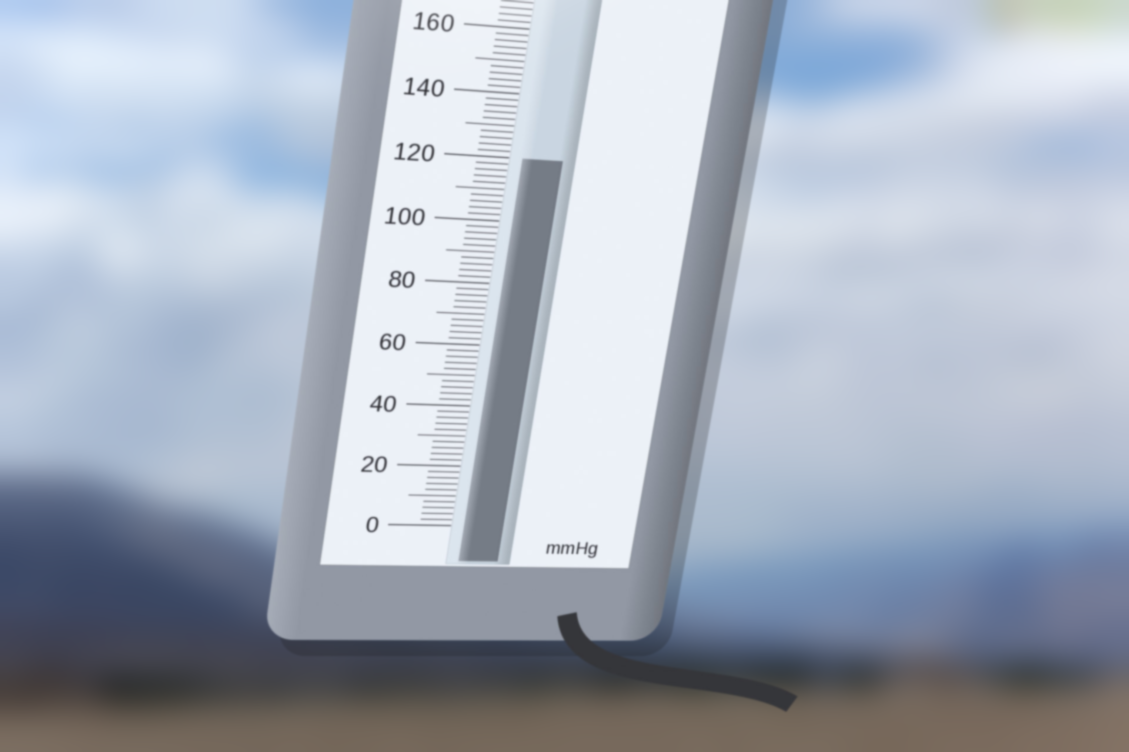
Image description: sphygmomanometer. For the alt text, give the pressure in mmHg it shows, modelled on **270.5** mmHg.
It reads **120** mmHg
